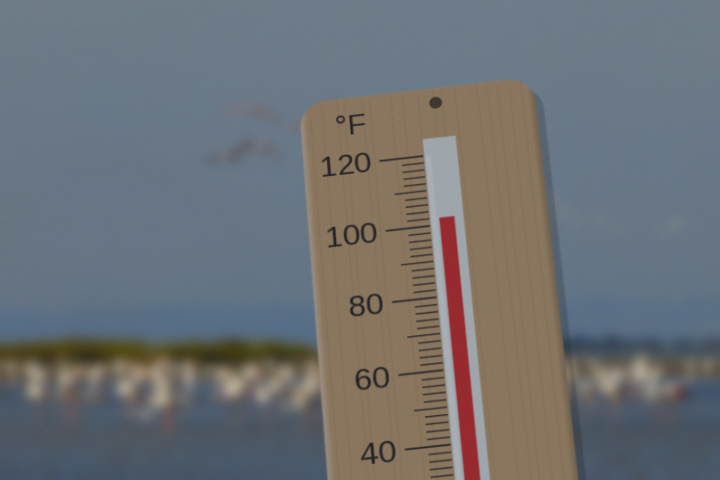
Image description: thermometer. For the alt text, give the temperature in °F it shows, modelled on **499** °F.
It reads **102** °F
